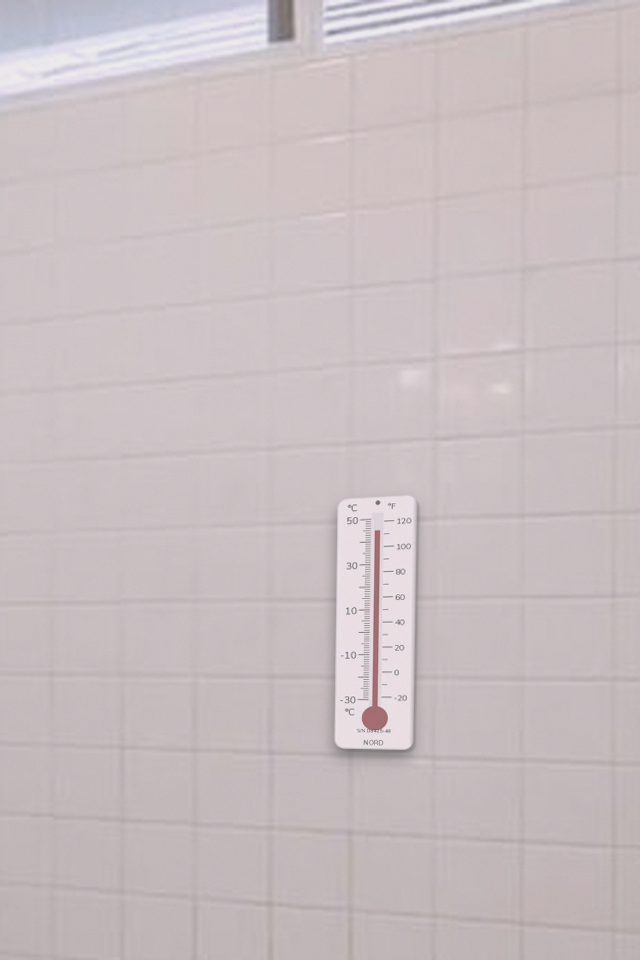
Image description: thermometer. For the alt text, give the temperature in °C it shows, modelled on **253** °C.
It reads **45** °C
